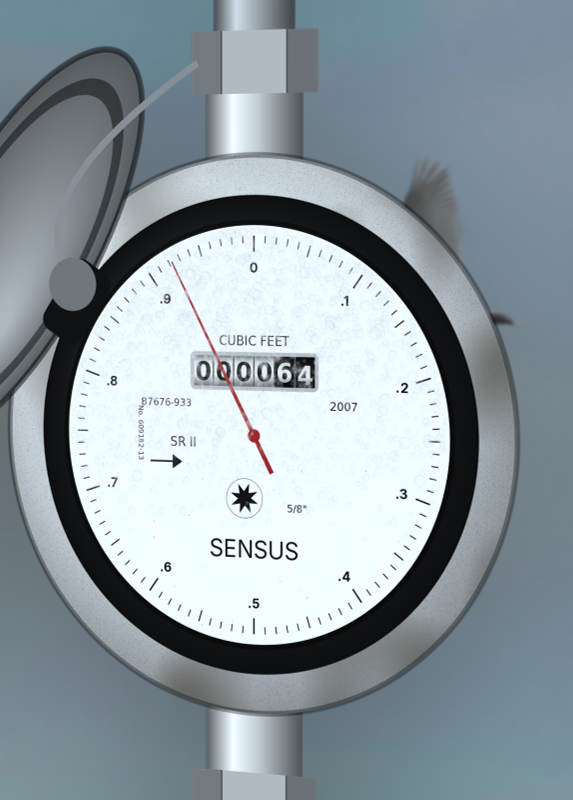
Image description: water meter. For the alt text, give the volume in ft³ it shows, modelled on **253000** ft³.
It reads **63.92** ft³
